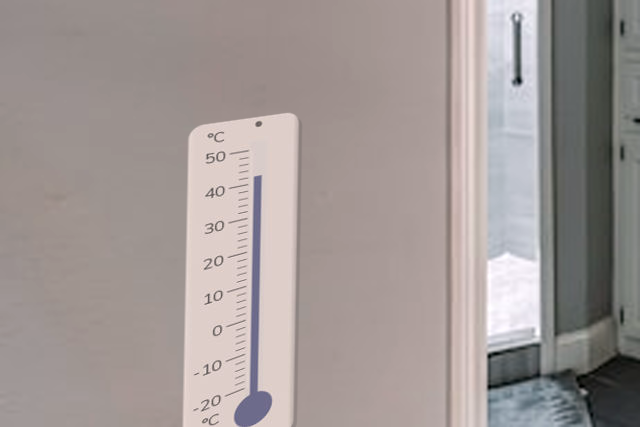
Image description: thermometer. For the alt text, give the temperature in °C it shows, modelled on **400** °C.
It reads **42** °C
